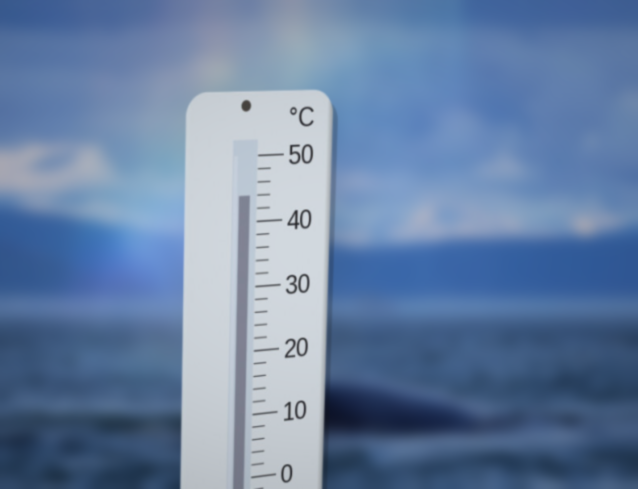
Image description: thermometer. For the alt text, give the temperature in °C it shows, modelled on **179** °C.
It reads **44** °C
